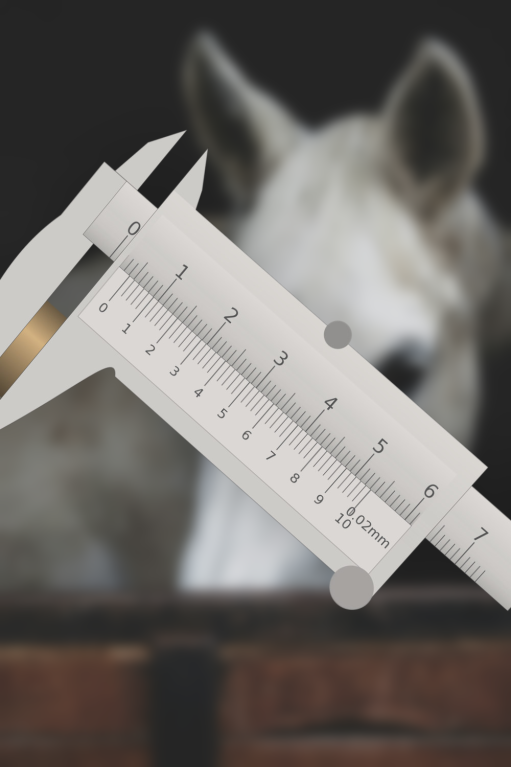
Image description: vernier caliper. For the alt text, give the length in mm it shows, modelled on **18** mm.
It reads **4.2** mm
